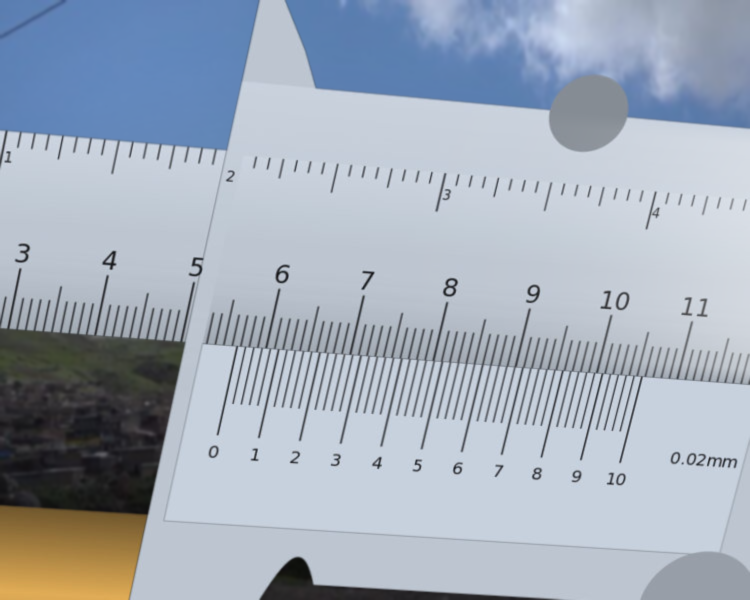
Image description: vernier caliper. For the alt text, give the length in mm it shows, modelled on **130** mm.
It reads **56.6** mm
